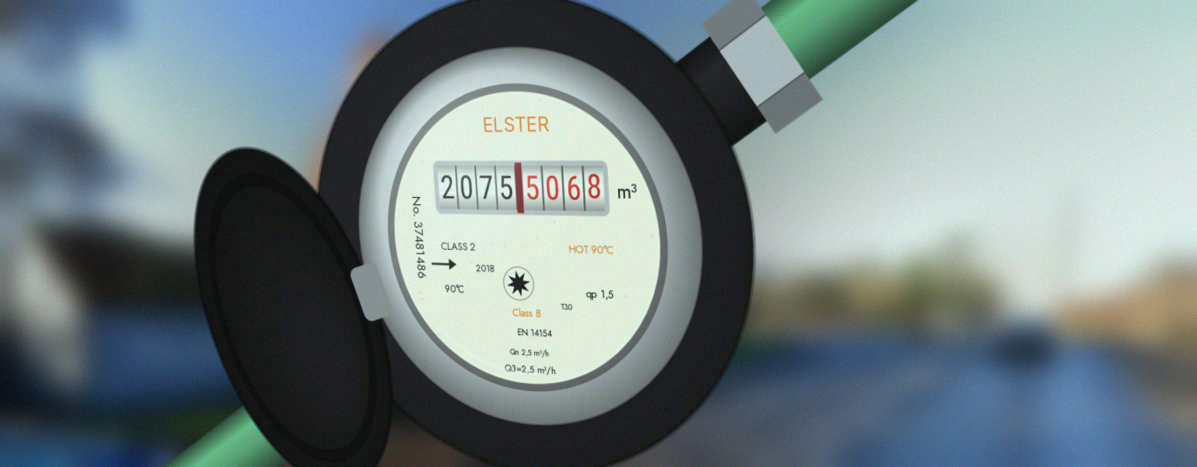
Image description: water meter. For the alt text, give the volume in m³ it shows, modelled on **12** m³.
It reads **2075.5068** m³
